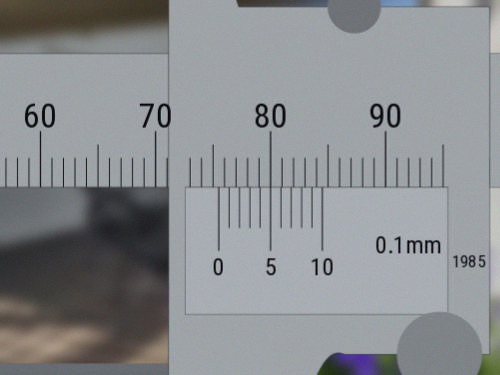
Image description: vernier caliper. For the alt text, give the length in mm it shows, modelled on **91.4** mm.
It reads **75.5** mm
